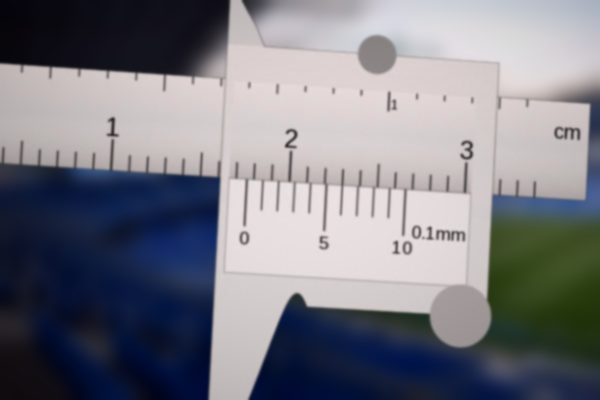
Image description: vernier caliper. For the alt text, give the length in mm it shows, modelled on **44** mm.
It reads **17.6** mm
